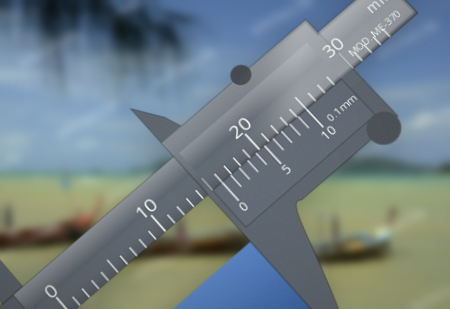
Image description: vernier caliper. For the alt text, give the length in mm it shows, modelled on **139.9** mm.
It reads **16.0** mm
